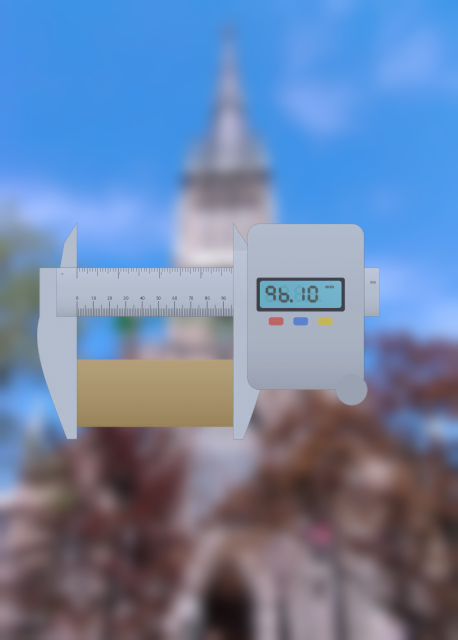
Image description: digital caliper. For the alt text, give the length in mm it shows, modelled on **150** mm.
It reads **96.10** mm
